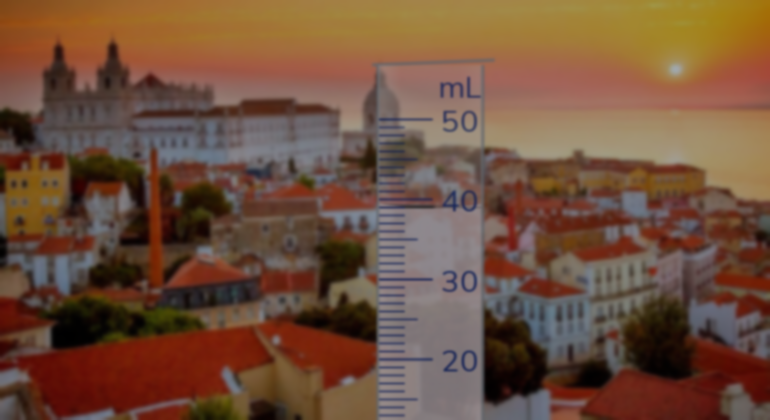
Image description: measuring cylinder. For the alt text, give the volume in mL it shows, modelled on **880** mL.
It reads **39** mL
